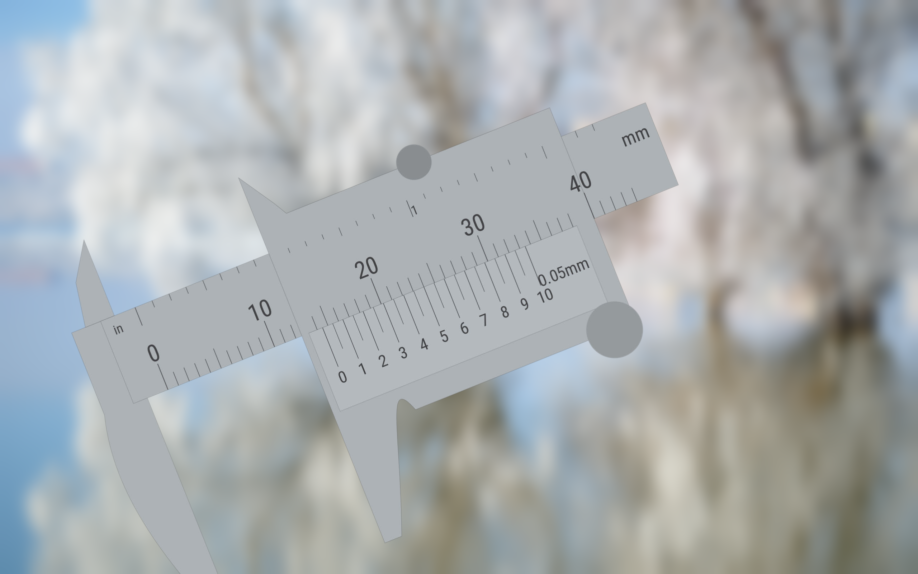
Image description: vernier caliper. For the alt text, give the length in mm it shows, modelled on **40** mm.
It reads **14.5** mm
